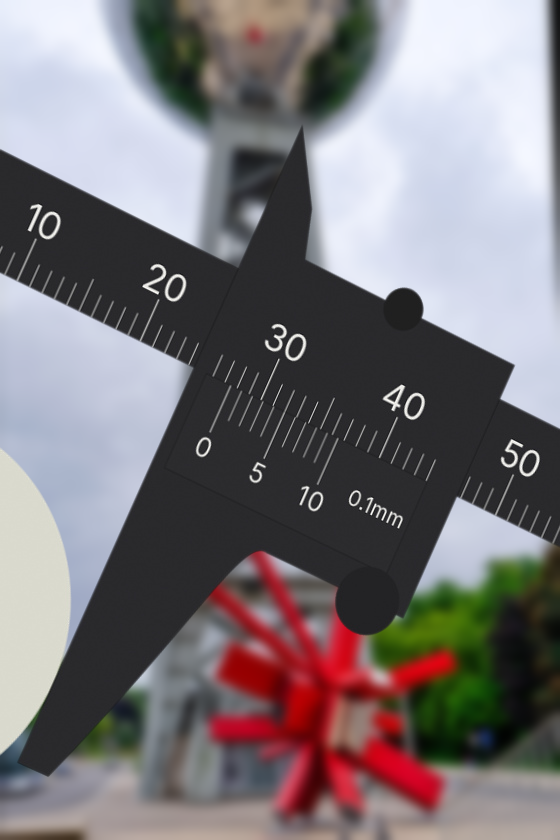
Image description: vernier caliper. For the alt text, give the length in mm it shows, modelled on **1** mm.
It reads **27.5** mm
